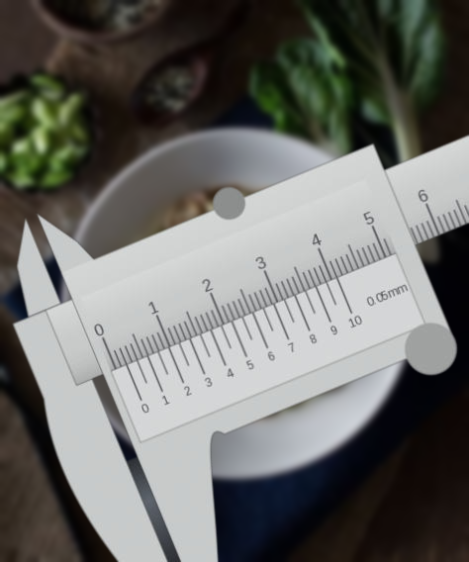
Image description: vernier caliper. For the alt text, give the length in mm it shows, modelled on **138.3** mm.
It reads **2.0** mm
